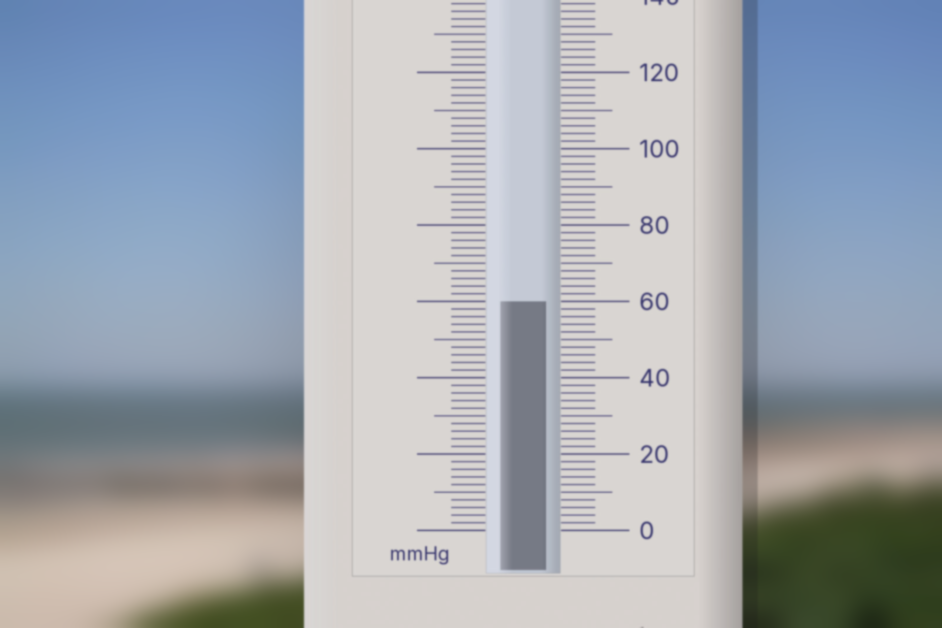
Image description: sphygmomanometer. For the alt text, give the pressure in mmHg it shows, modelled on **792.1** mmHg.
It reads **60** mmHg
